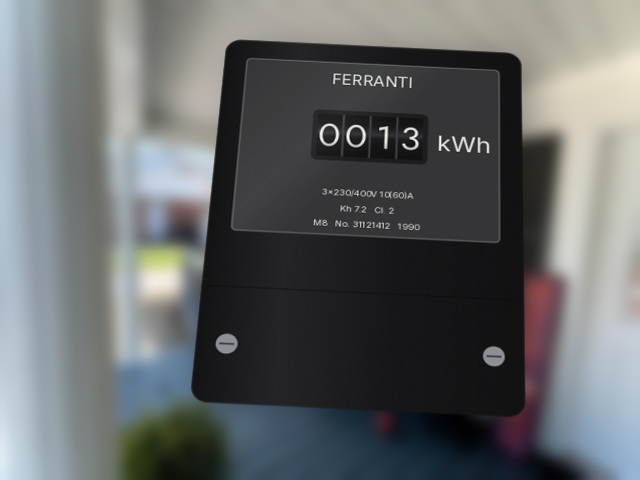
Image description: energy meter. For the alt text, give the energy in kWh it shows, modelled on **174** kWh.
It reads **13** kWh
